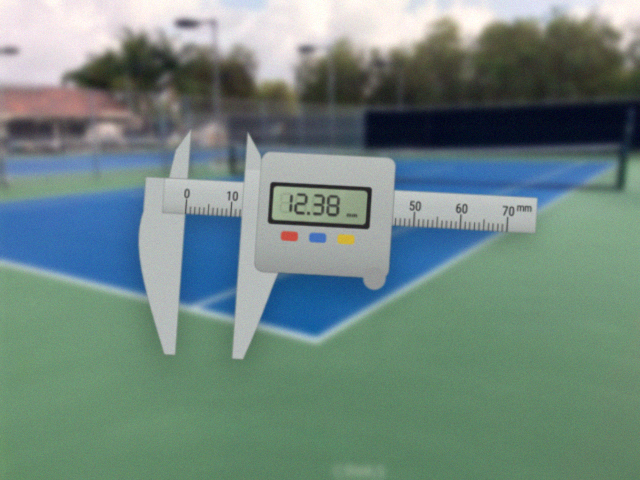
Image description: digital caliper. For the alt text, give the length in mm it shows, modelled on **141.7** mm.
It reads **12.38** mm
